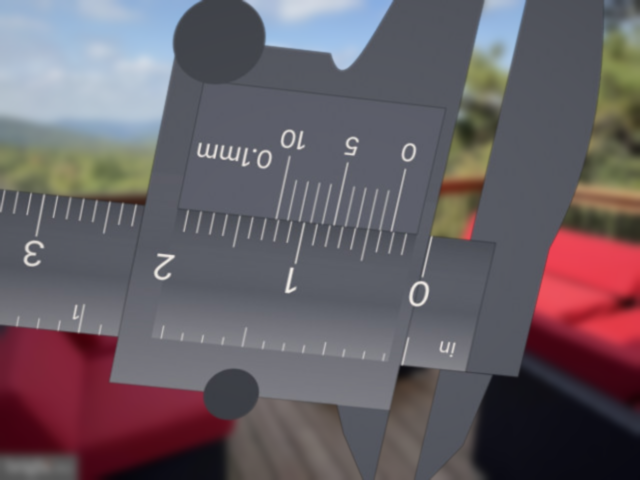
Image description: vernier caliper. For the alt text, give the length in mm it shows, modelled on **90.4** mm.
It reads **3.2** mm
